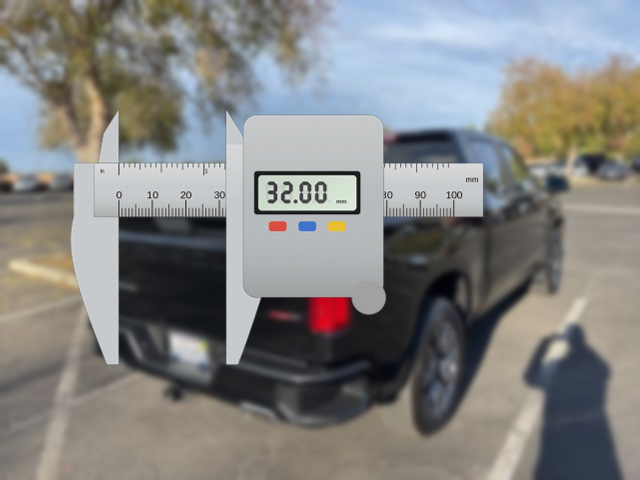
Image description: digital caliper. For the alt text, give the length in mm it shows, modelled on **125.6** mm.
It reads **32.00** mm
